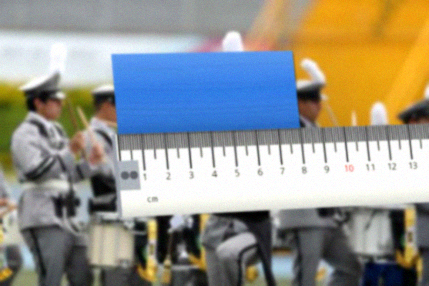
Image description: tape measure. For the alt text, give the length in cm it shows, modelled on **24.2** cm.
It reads **8** cm
